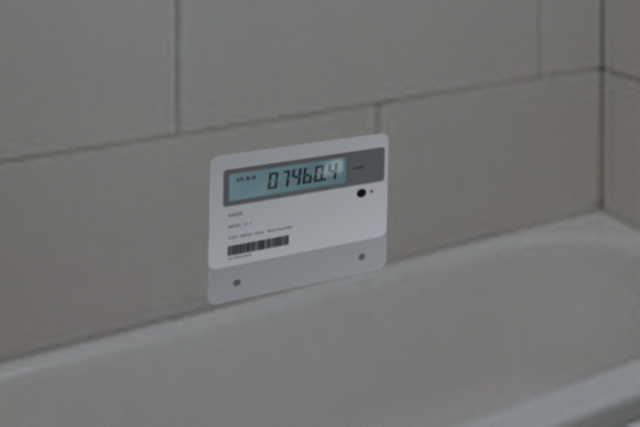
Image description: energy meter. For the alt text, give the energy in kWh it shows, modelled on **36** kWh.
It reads **7460.4** kWh
